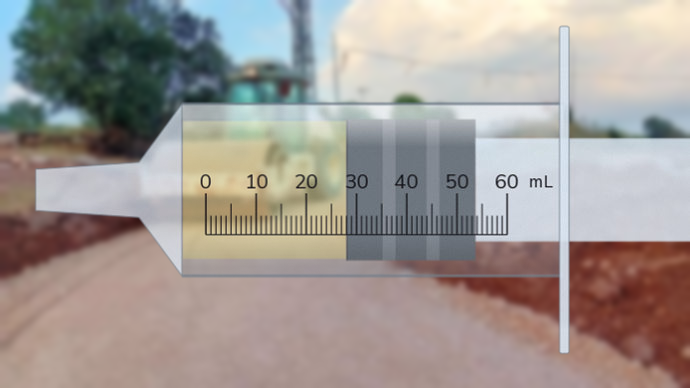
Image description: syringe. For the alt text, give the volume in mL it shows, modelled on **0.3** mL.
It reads **28** mL
